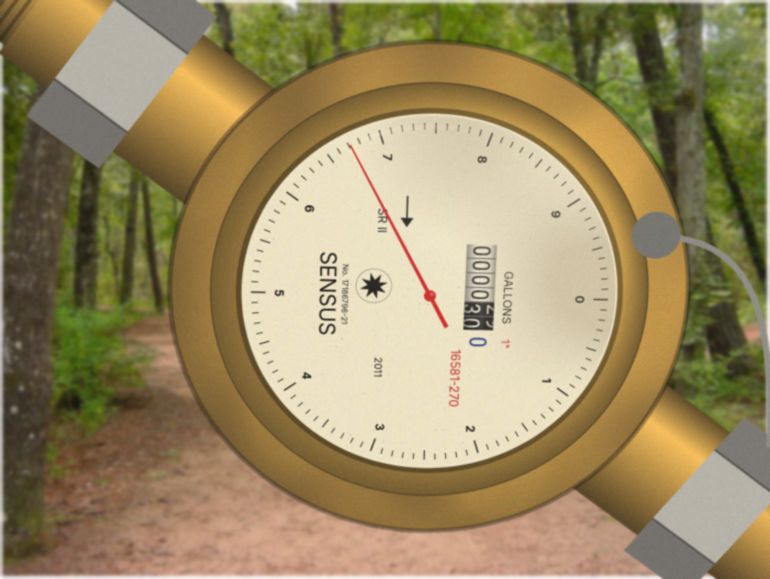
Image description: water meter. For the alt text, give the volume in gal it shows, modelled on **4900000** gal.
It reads **296.7** gal
